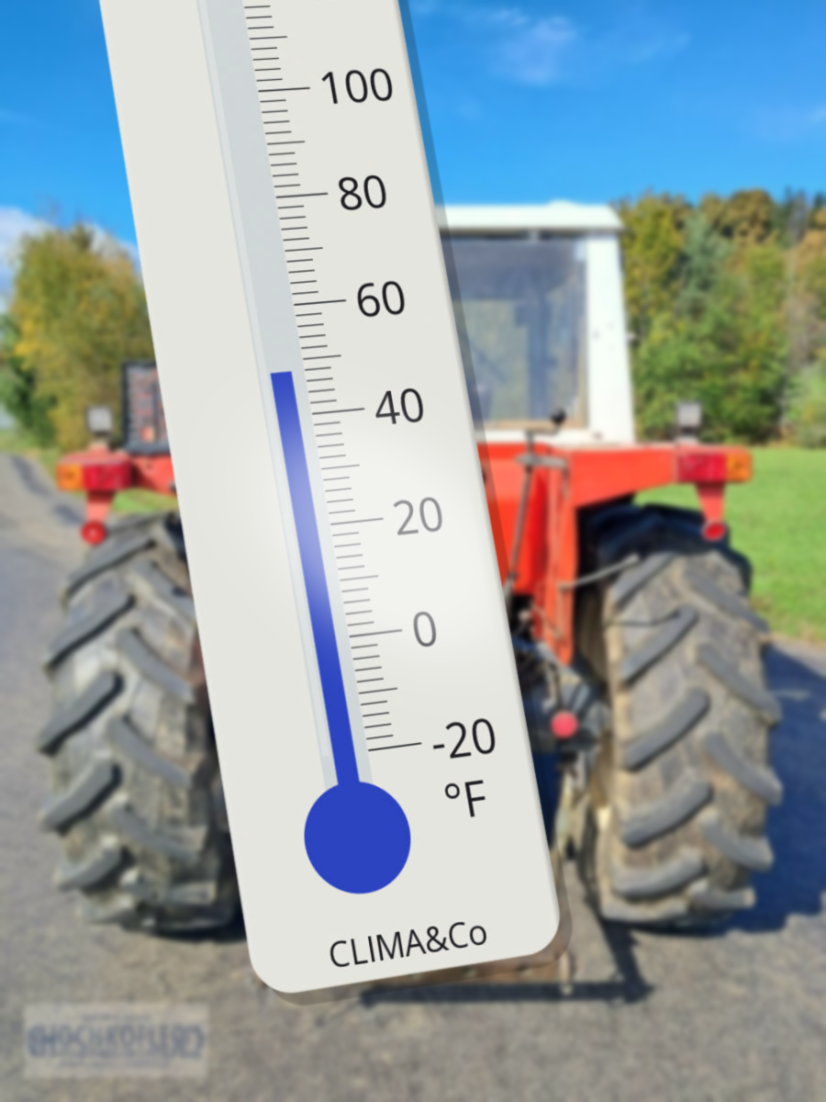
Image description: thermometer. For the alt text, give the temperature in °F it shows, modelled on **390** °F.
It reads **48** °F
